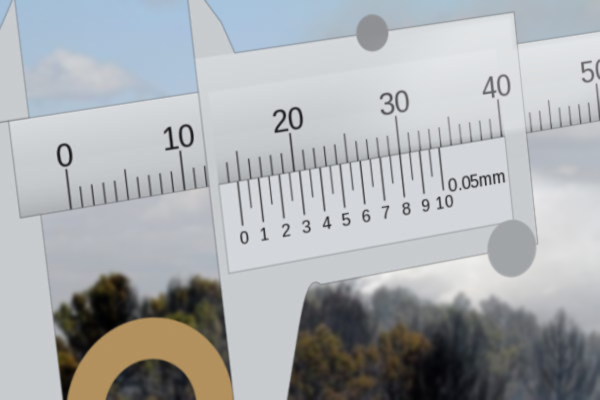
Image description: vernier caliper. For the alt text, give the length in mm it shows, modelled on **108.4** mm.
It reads **14.8** mm
